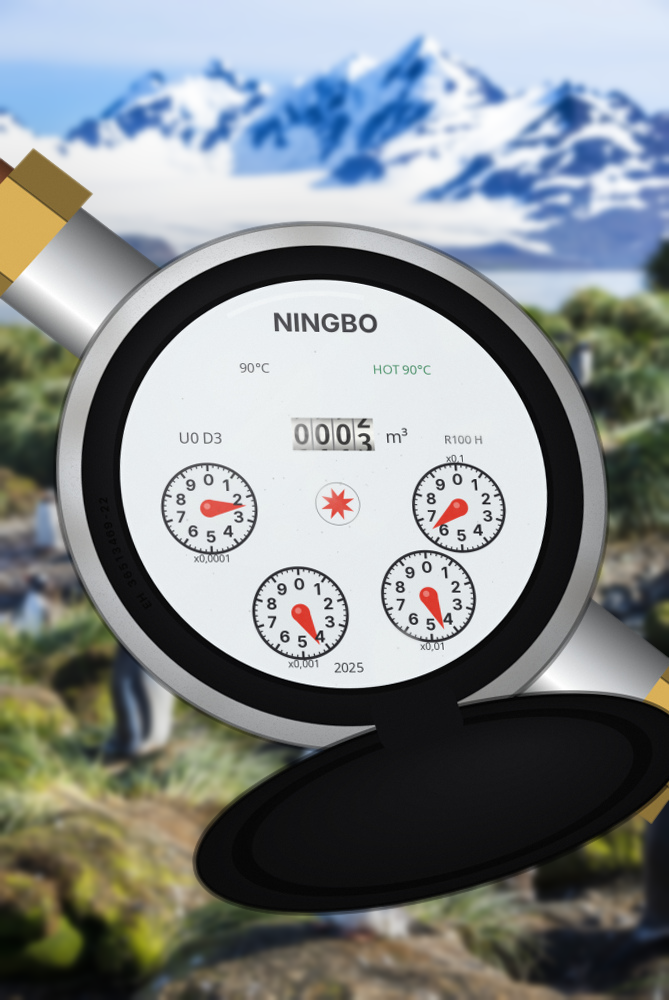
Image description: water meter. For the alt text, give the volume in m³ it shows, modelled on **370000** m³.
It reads **2.6442** m³
